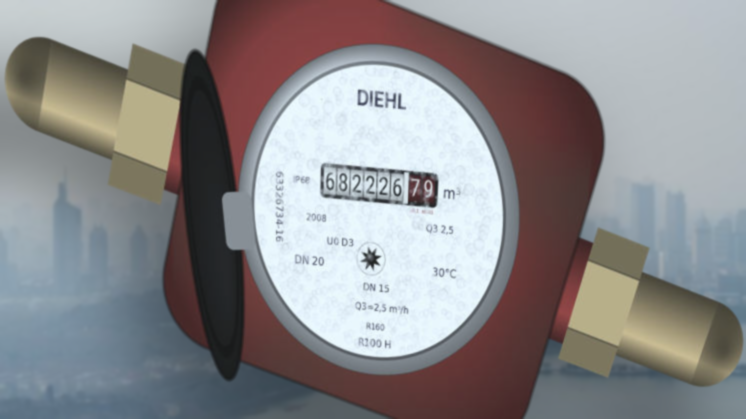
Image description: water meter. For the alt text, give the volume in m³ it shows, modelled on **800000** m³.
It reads **682226.79** m³
